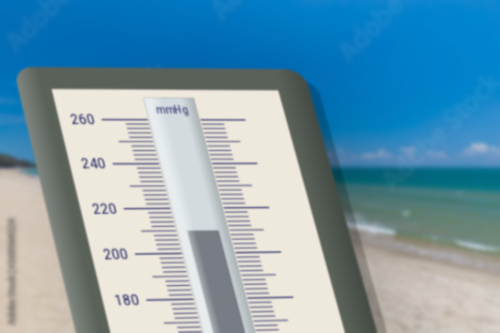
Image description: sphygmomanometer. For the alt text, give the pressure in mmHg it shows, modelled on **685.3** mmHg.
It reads **210** mmHg
